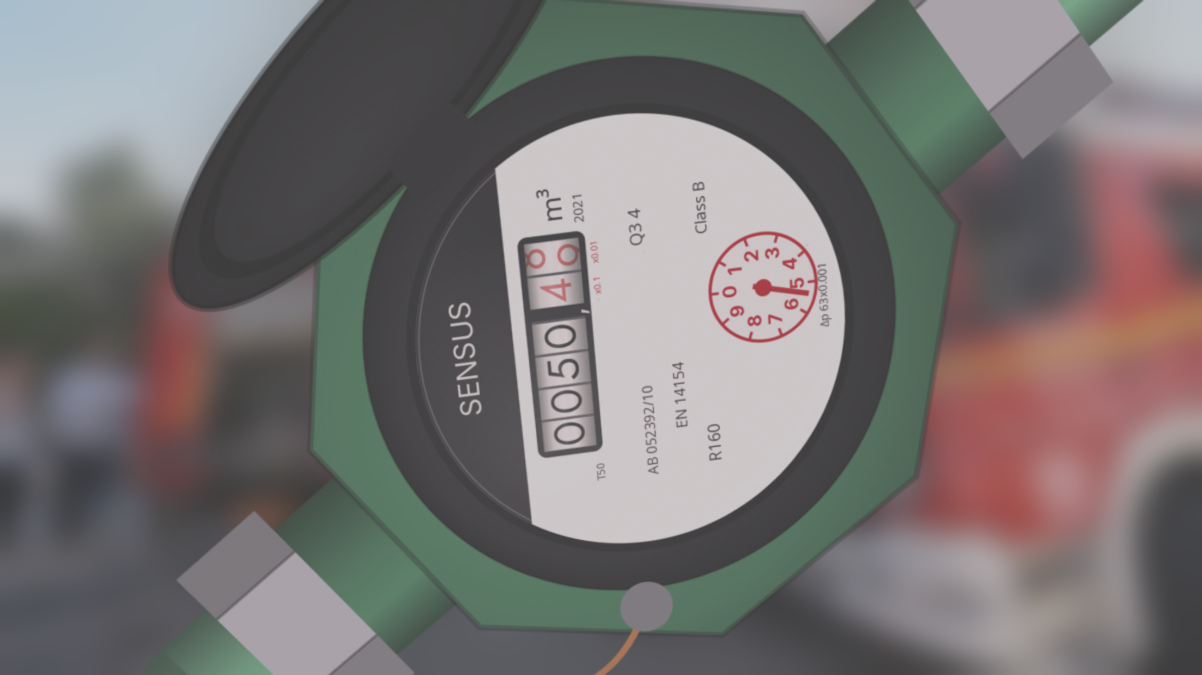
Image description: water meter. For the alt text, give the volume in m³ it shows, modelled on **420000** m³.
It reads **50.485** m³
